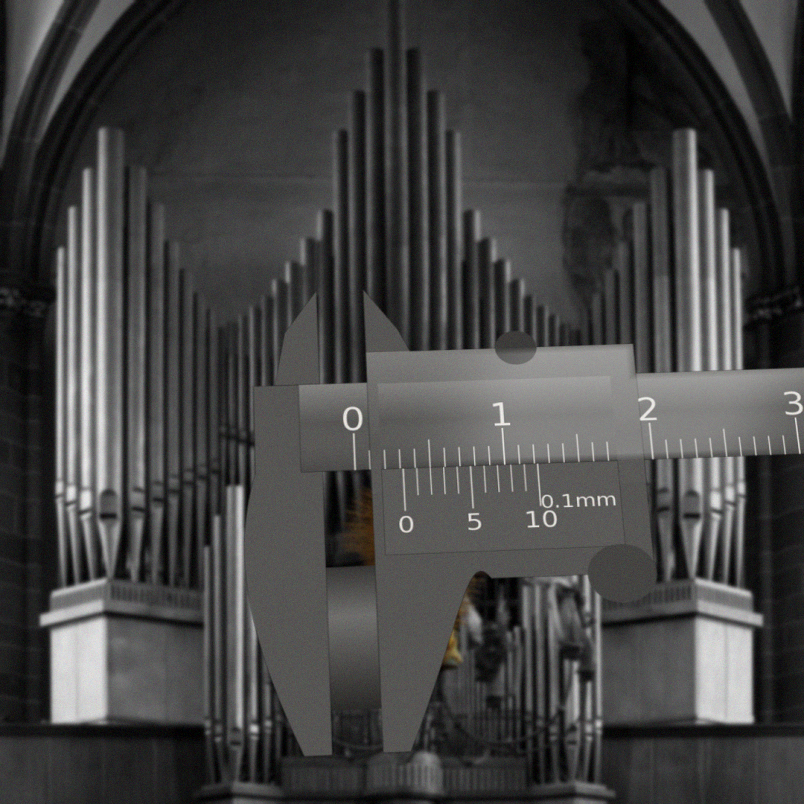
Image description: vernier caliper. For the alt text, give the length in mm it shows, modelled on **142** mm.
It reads **3.2** mm
